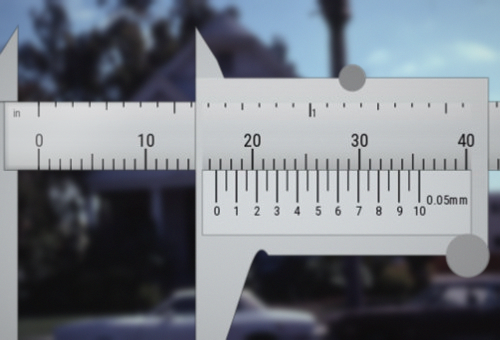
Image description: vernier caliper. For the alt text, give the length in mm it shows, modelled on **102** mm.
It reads **16.6** mm
